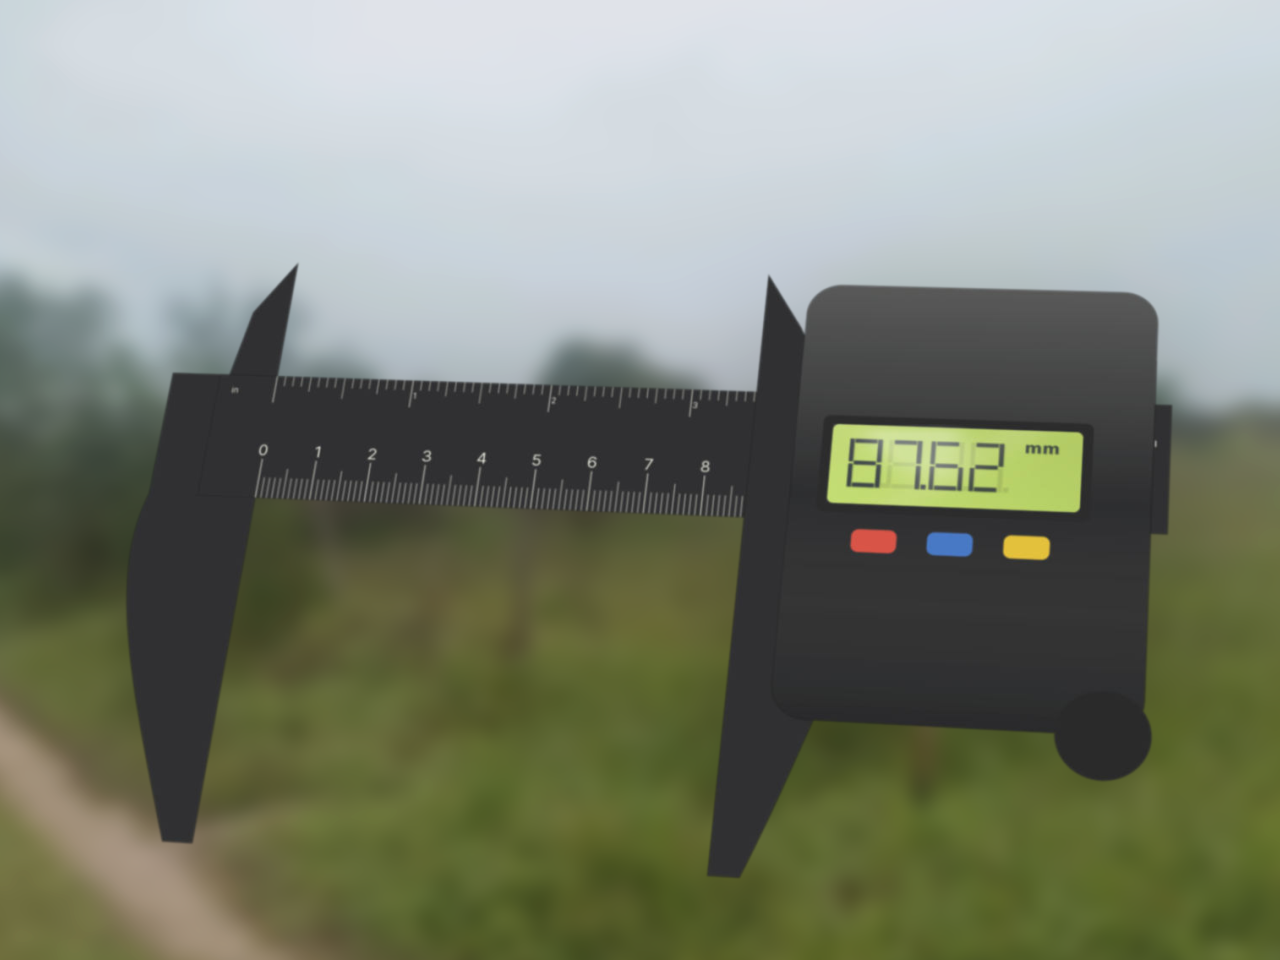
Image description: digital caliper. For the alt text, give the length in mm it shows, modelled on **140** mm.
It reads **87.62** mm
